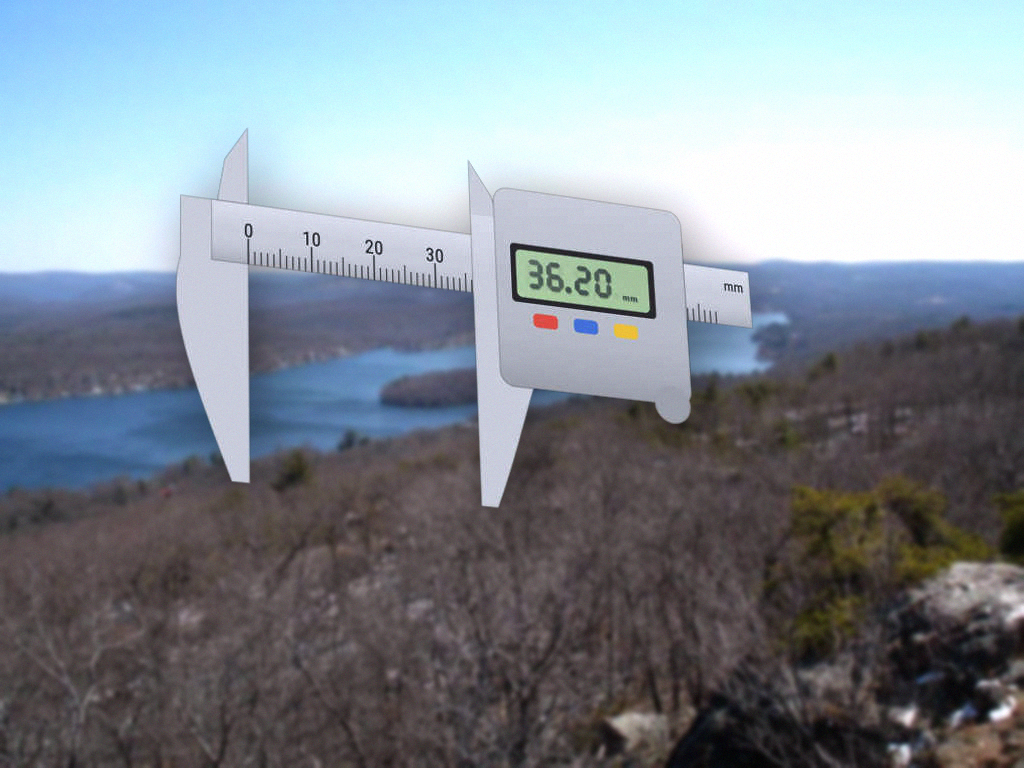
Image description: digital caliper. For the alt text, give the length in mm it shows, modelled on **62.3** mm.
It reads **36.20** mm
